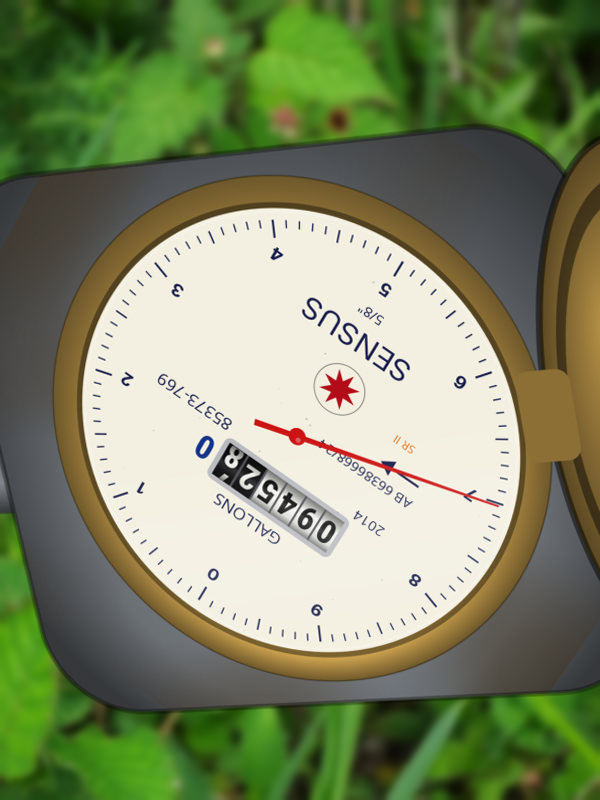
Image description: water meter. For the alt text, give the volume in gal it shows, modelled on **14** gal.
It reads **945277.0** gal
